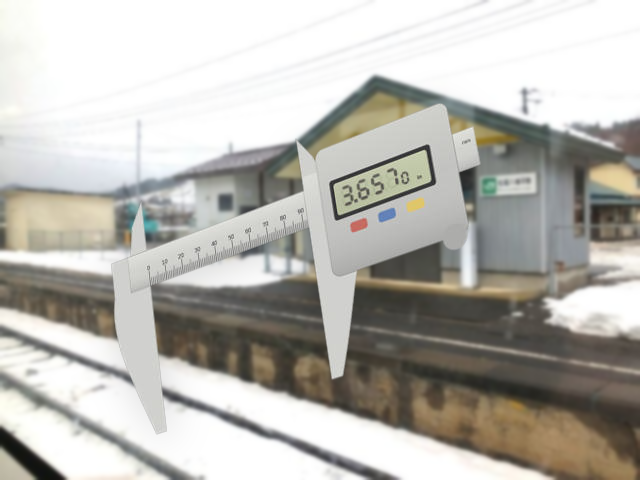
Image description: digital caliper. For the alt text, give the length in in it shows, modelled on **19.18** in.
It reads **3.6570** in
